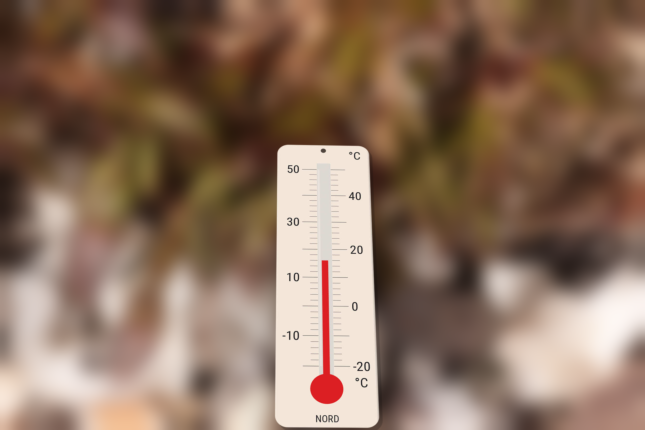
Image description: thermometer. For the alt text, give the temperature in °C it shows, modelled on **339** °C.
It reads **16** °C
